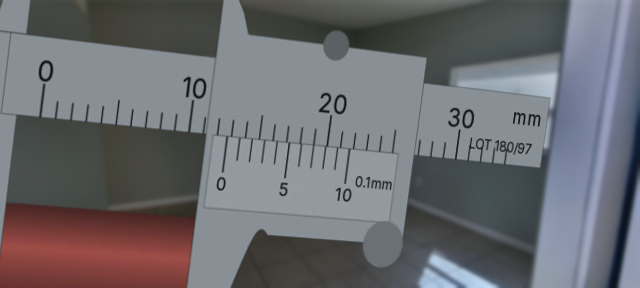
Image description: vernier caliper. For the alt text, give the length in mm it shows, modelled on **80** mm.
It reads **12.7** mm
